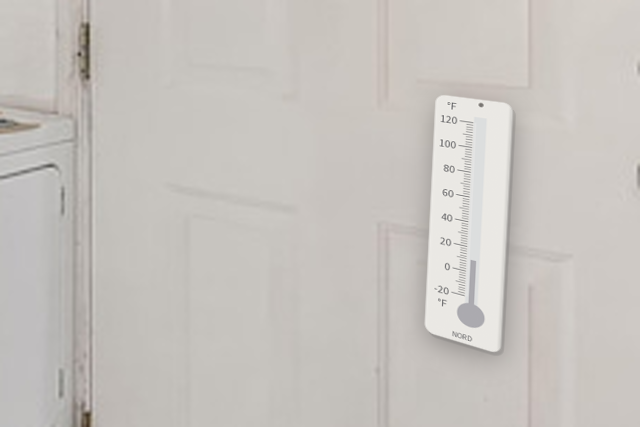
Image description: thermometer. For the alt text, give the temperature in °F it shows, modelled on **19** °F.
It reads **10** °F
